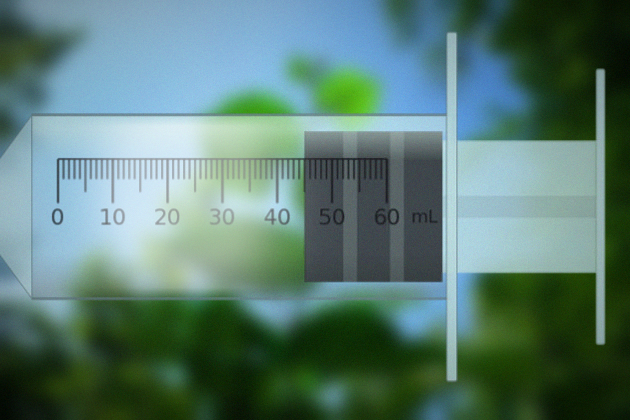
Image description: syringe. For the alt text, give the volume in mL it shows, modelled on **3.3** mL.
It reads **45** mL
